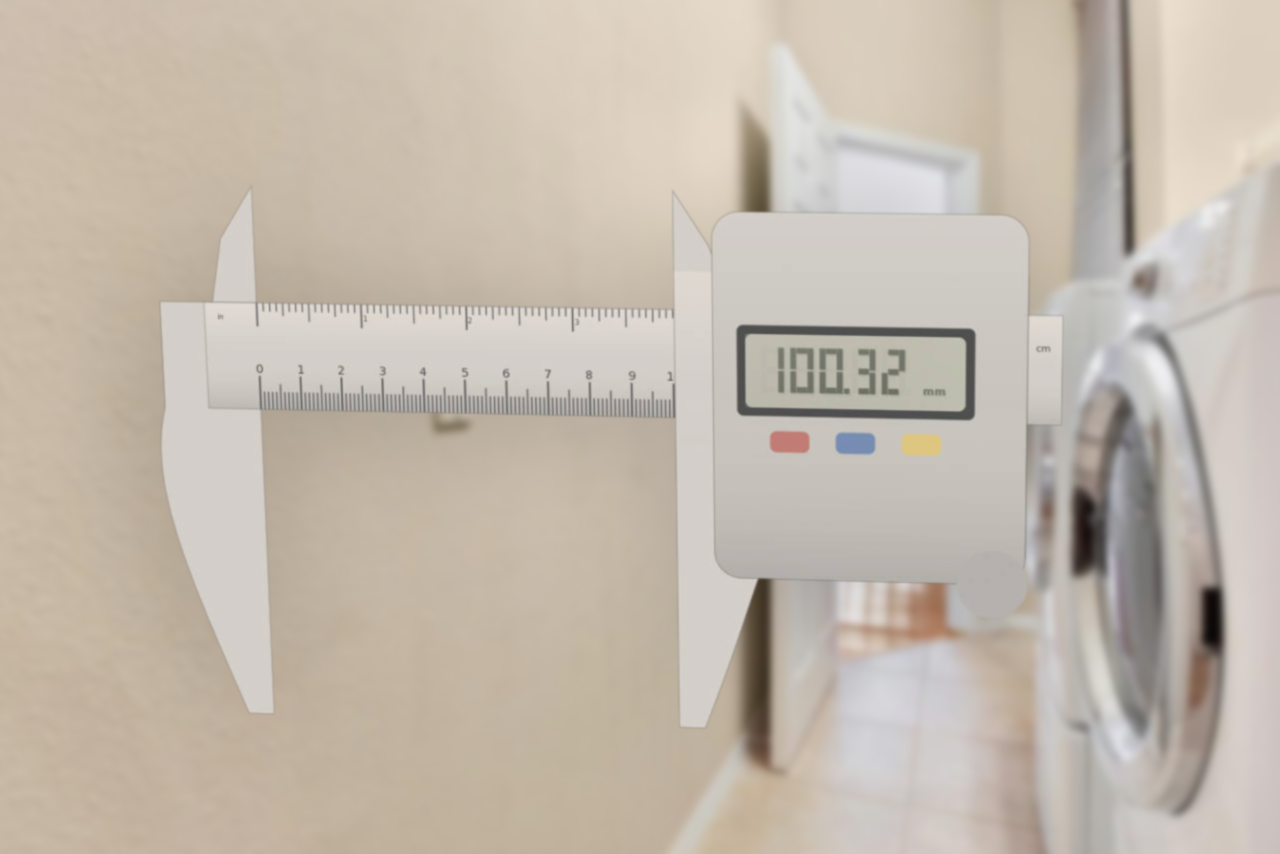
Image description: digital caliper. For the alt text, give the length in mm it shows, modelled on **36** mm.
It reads **100.32** mm
